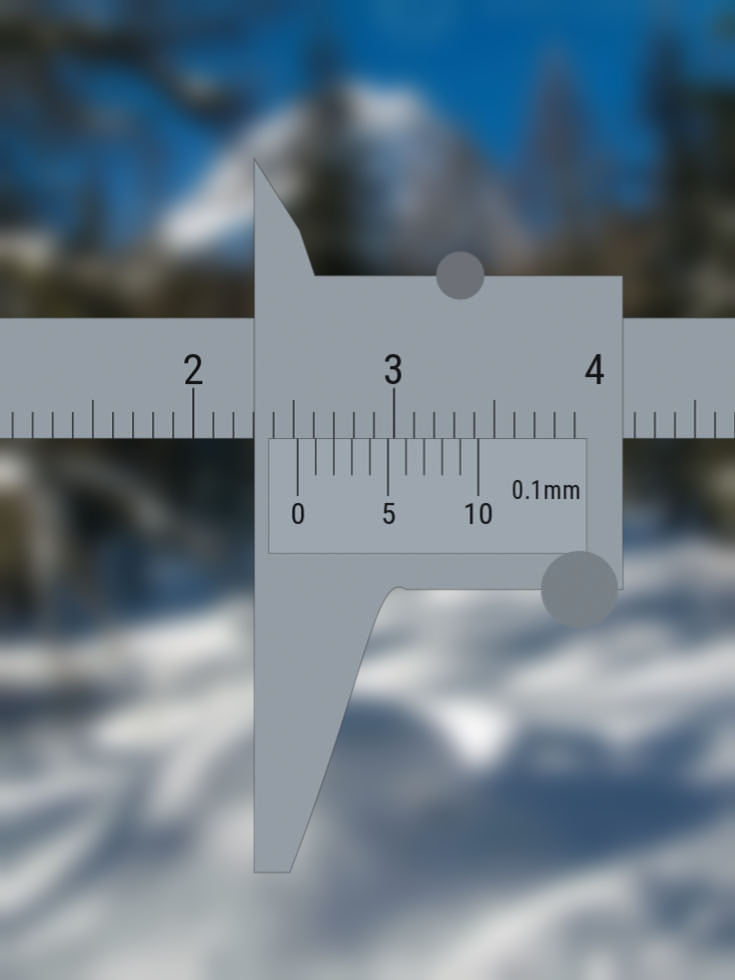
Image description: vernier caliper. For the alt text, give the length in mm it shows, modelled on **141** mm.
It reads **25.2** mm
